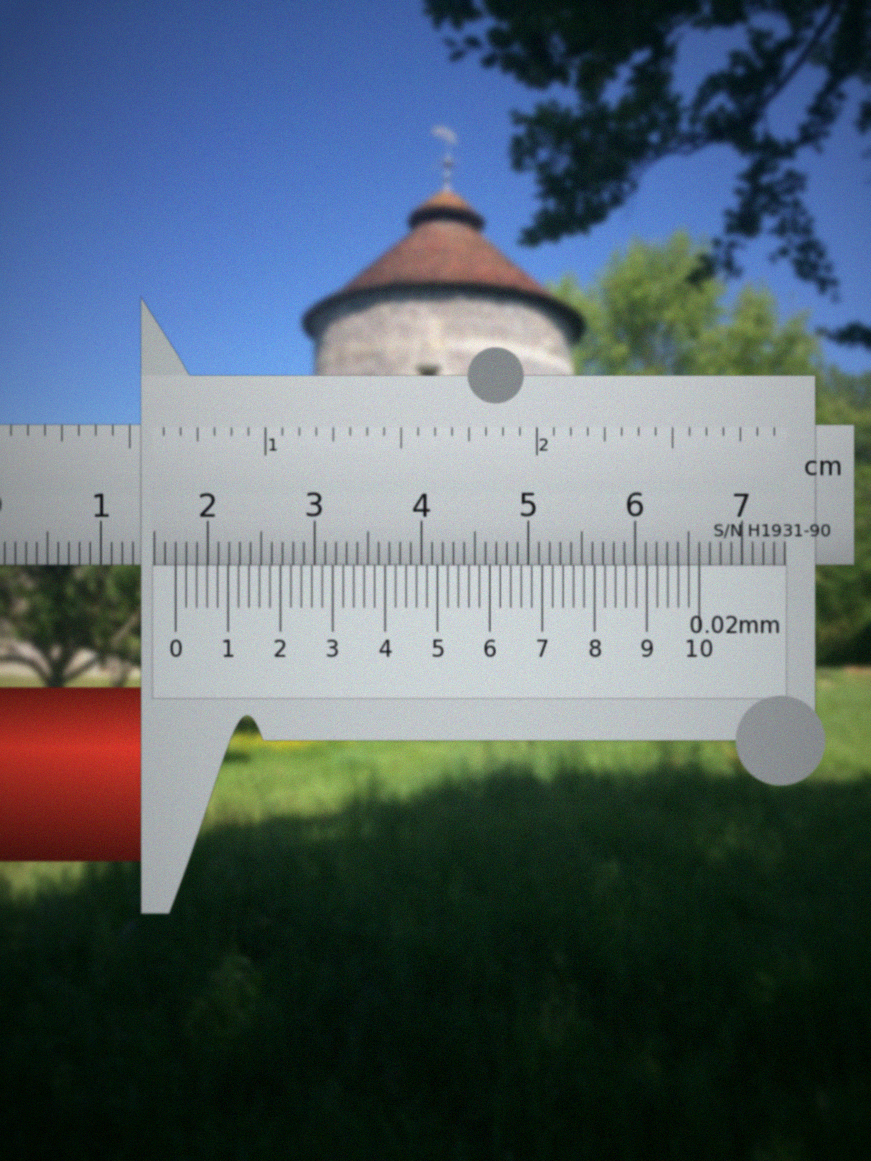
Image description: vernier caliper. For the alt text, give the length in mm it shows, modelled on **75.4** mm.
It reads **17.0** mm
